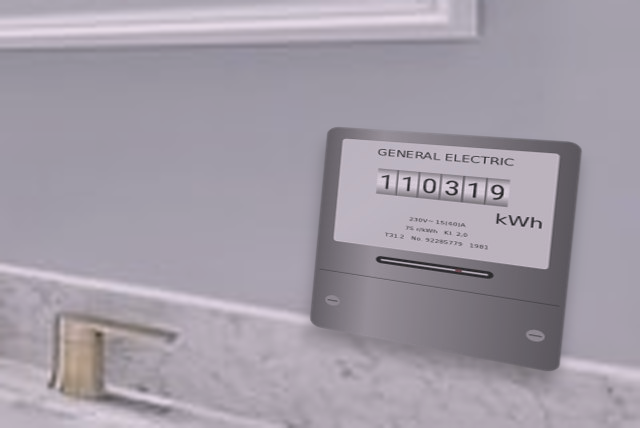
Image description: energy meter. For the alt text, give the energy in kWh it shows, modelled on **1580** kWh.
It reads **110319** kWh
